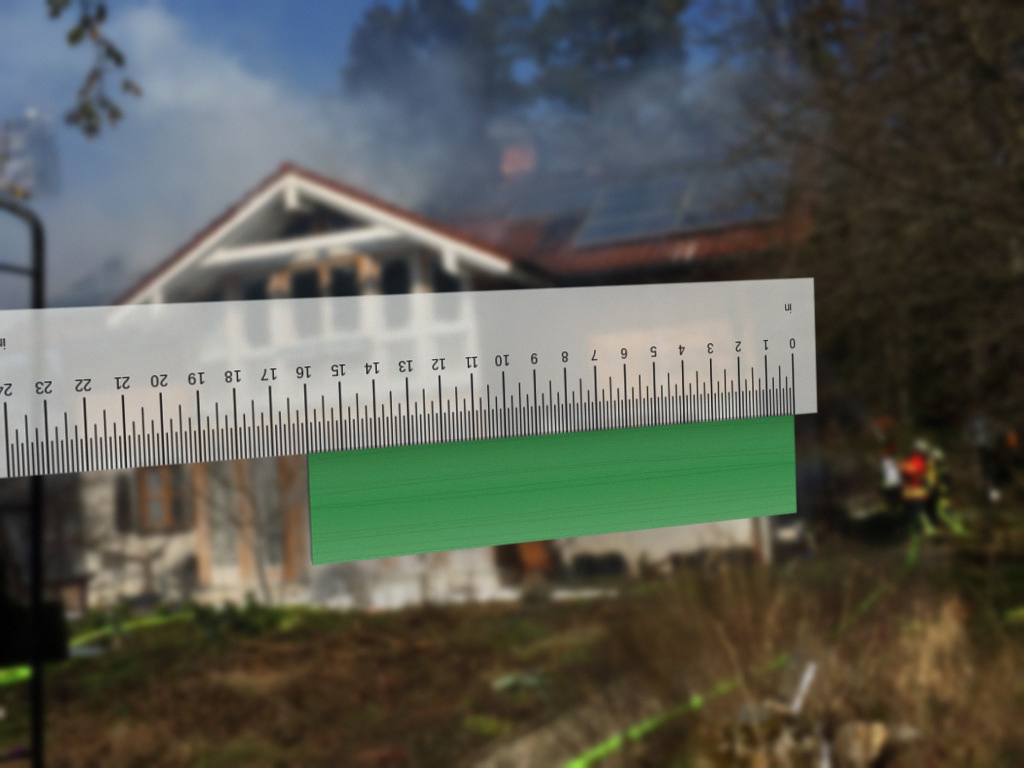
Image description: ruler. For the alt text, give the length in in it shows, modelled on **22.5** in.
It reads **16** in
